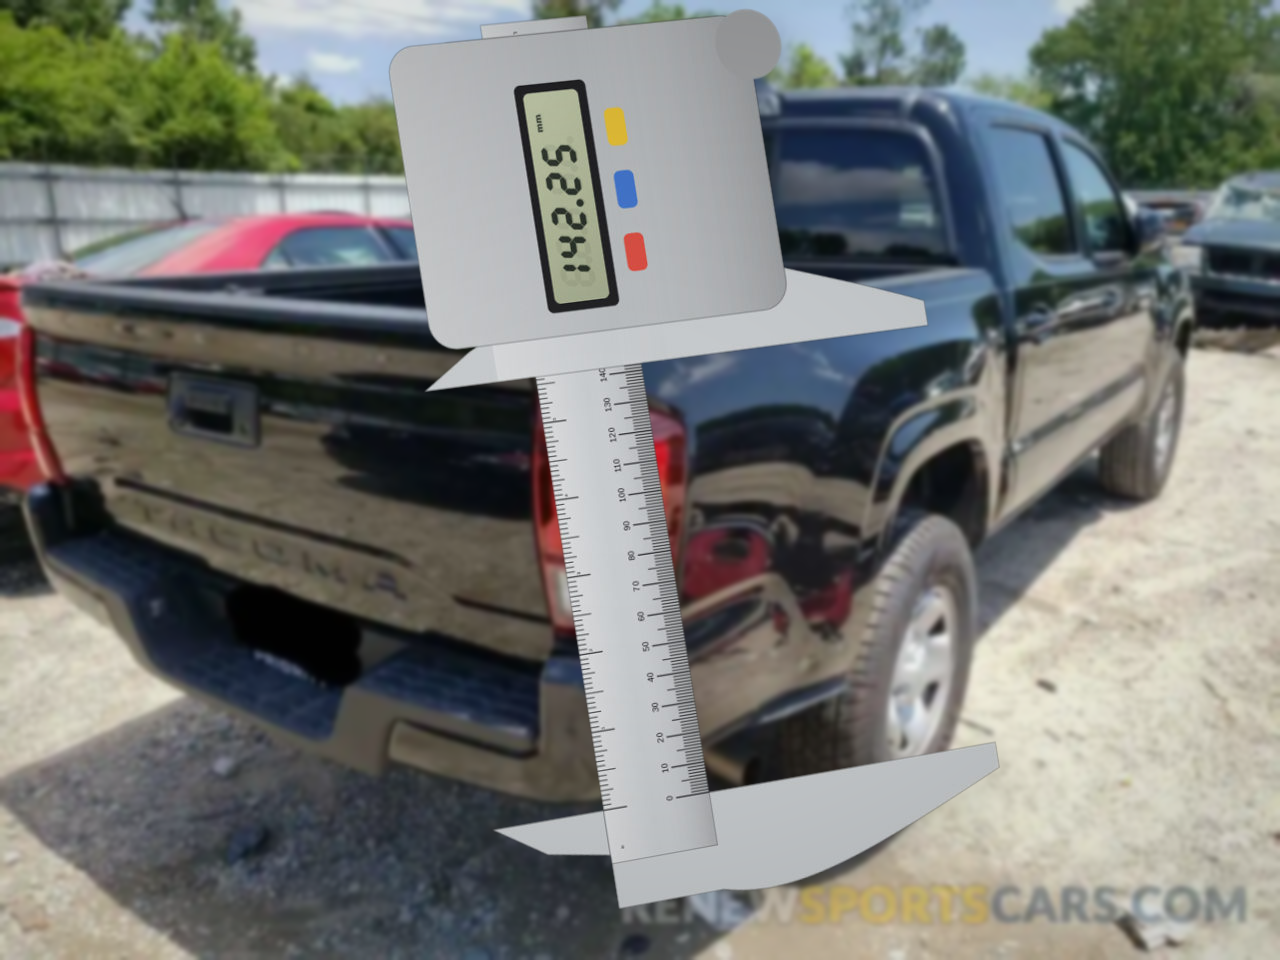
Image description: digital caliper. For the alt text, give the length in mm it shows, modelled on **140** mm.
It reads **142.25** mm
